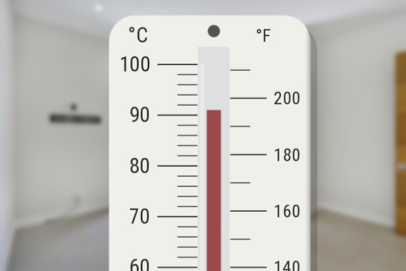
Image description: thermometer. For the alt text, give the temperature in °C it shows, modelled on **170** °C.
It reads **91** °C
